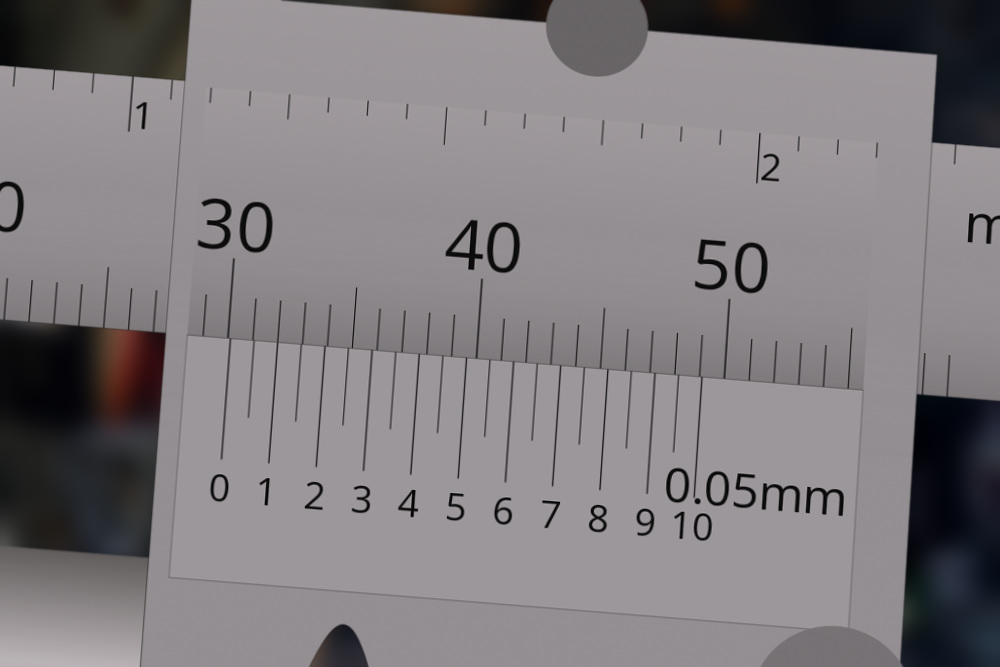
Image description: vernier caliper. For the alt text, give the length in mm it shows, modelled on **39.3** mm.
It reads **30.10** mm
